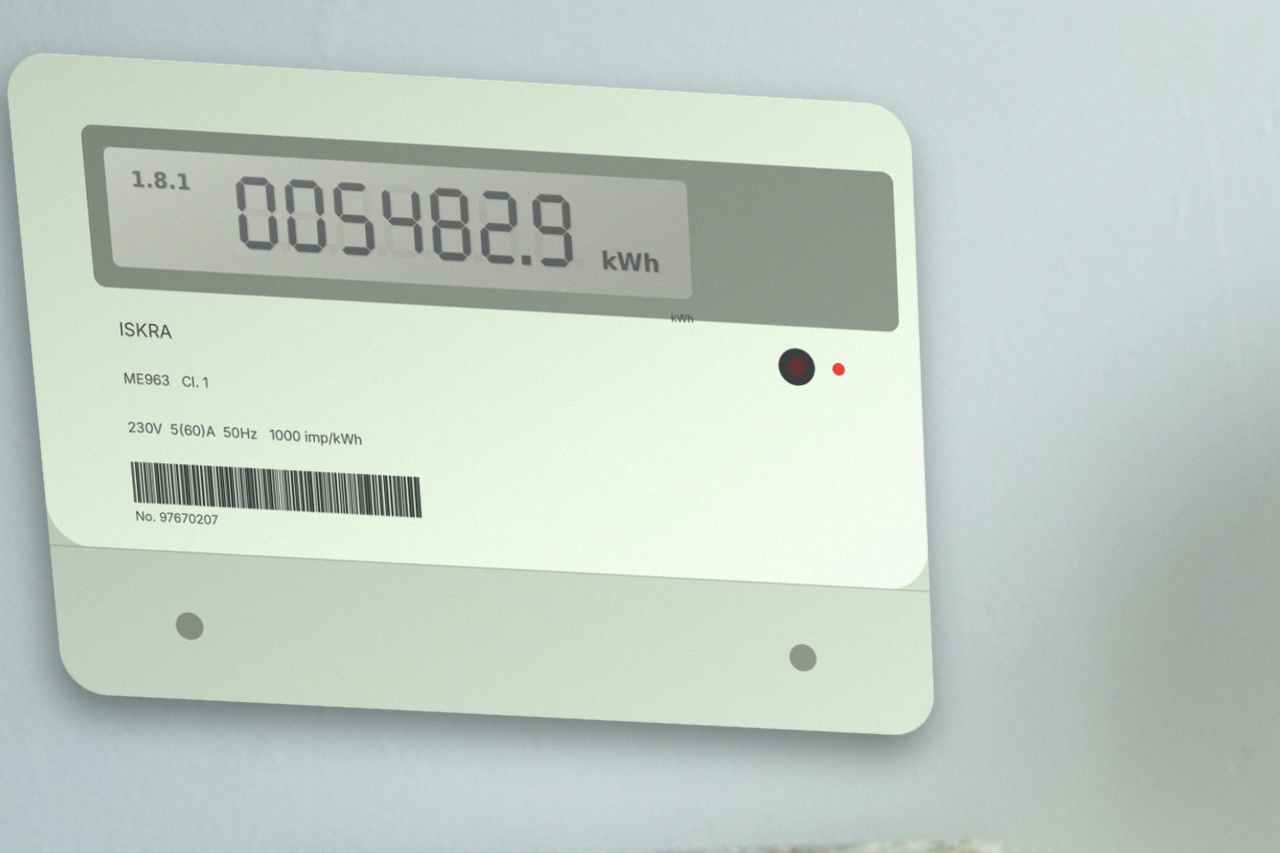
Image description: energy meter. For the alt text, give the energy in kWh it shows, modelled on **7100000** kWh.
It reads **5482.9** kWh
